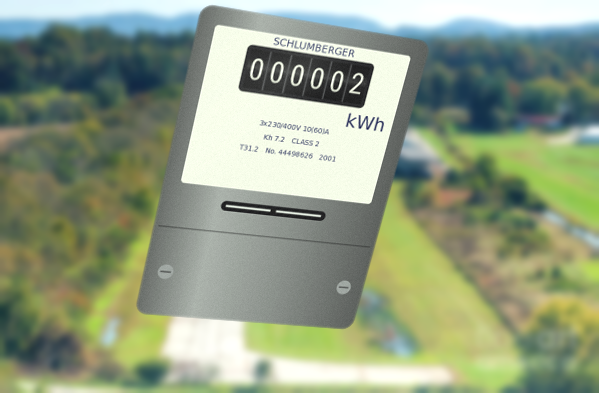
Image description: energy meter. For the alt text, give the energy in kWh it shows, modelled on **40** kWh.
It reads **2** kWh
